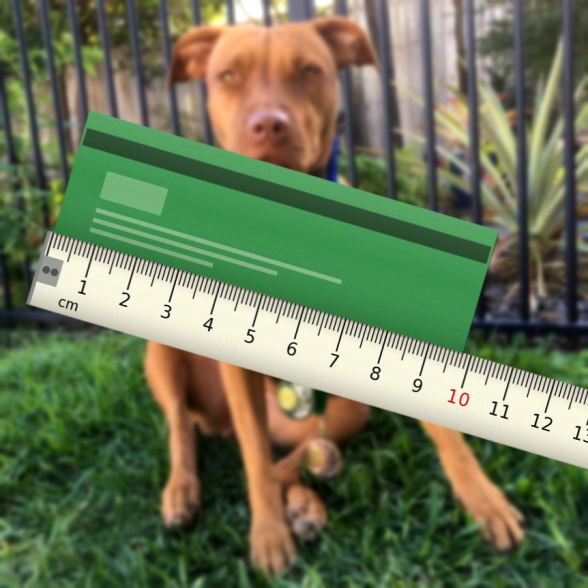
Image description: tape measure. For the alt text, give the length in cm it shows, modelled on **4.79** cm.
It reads **9.8** cm
